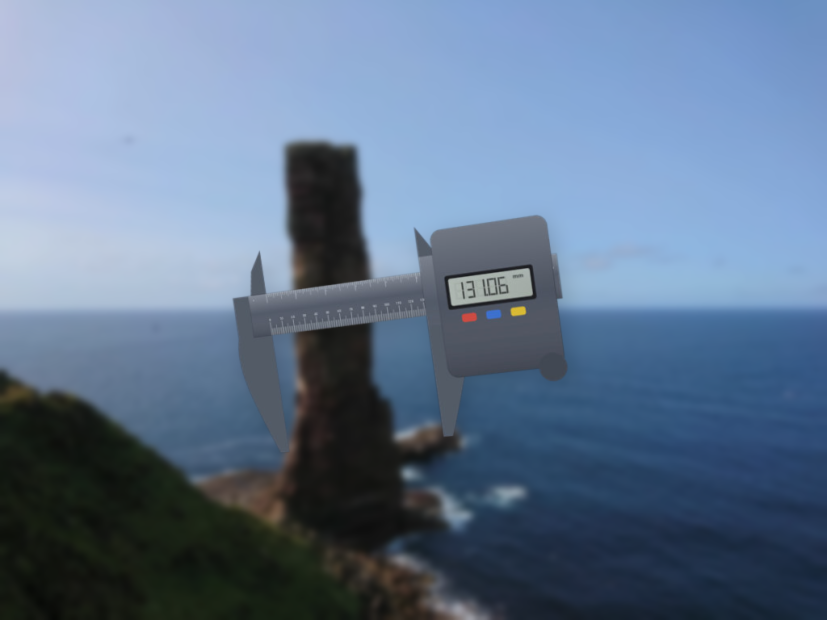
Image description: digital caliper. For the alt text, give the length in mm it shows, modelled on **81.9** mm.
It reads **131.06** mm
